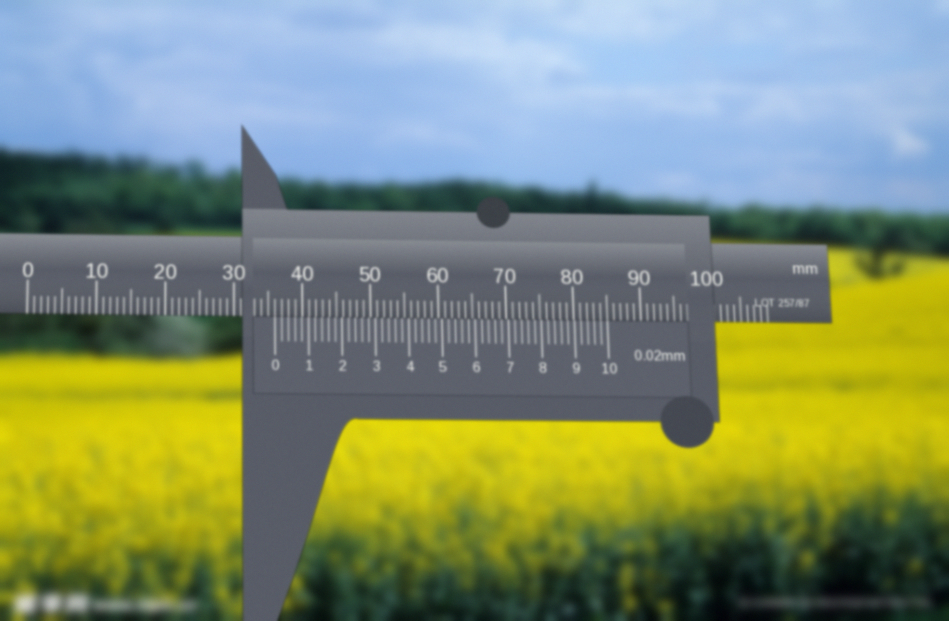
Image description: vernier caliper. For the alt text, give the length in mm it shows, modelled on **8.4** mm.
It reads **36.0** mm
